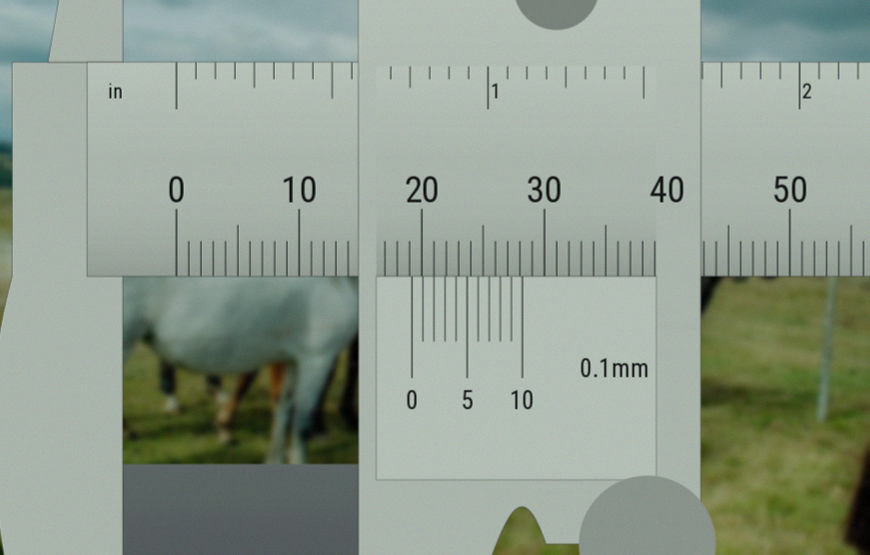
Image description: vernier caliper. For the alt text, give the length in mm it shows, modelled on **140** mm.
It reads **19.2** mm
